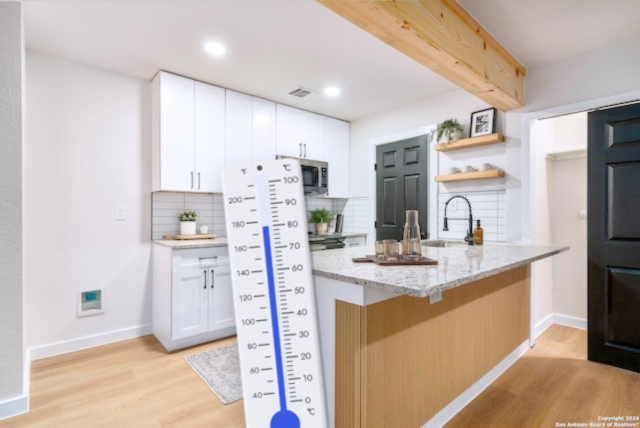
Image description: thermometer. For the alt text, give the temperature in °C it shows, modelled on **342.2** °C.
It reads **80** °C
